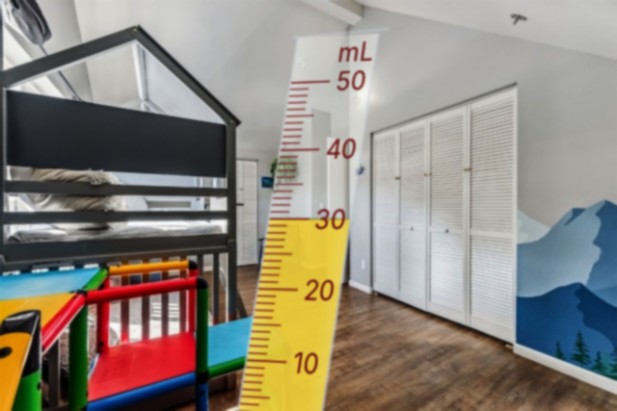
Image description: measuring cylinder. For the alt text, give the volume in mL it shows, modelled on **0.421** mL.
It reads **30** mL
